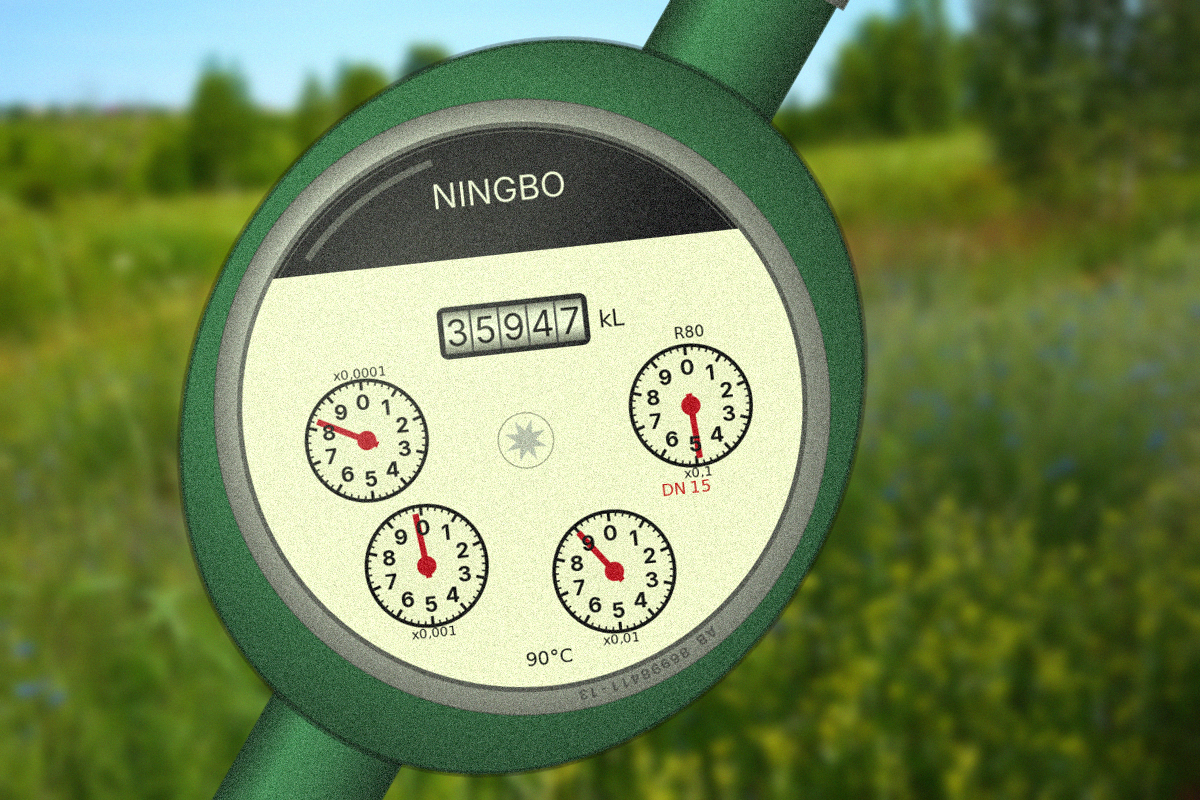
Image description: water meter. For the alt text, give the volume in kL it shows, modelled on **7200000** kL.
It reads **35947.4898** kL
